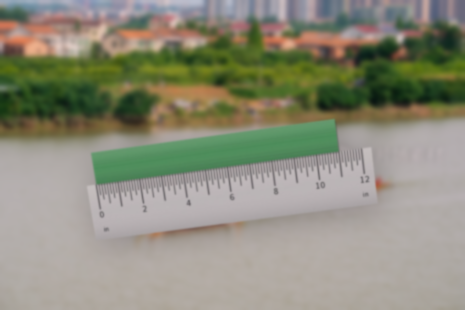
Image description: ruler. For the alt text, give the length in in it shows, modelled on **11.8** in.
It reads **11** in
